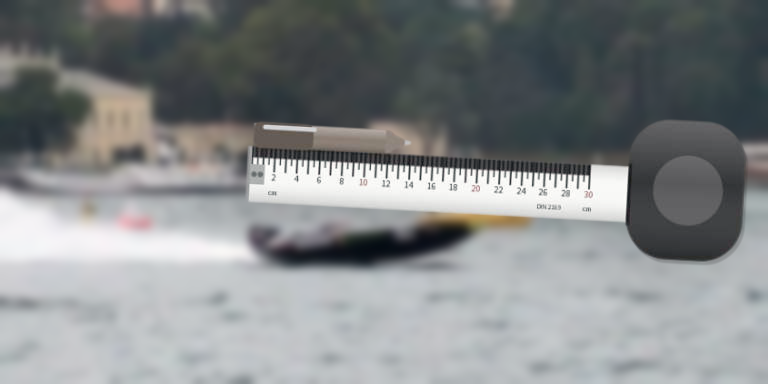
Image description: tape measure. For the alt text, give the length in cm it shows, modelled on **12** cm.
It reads **14** cm
